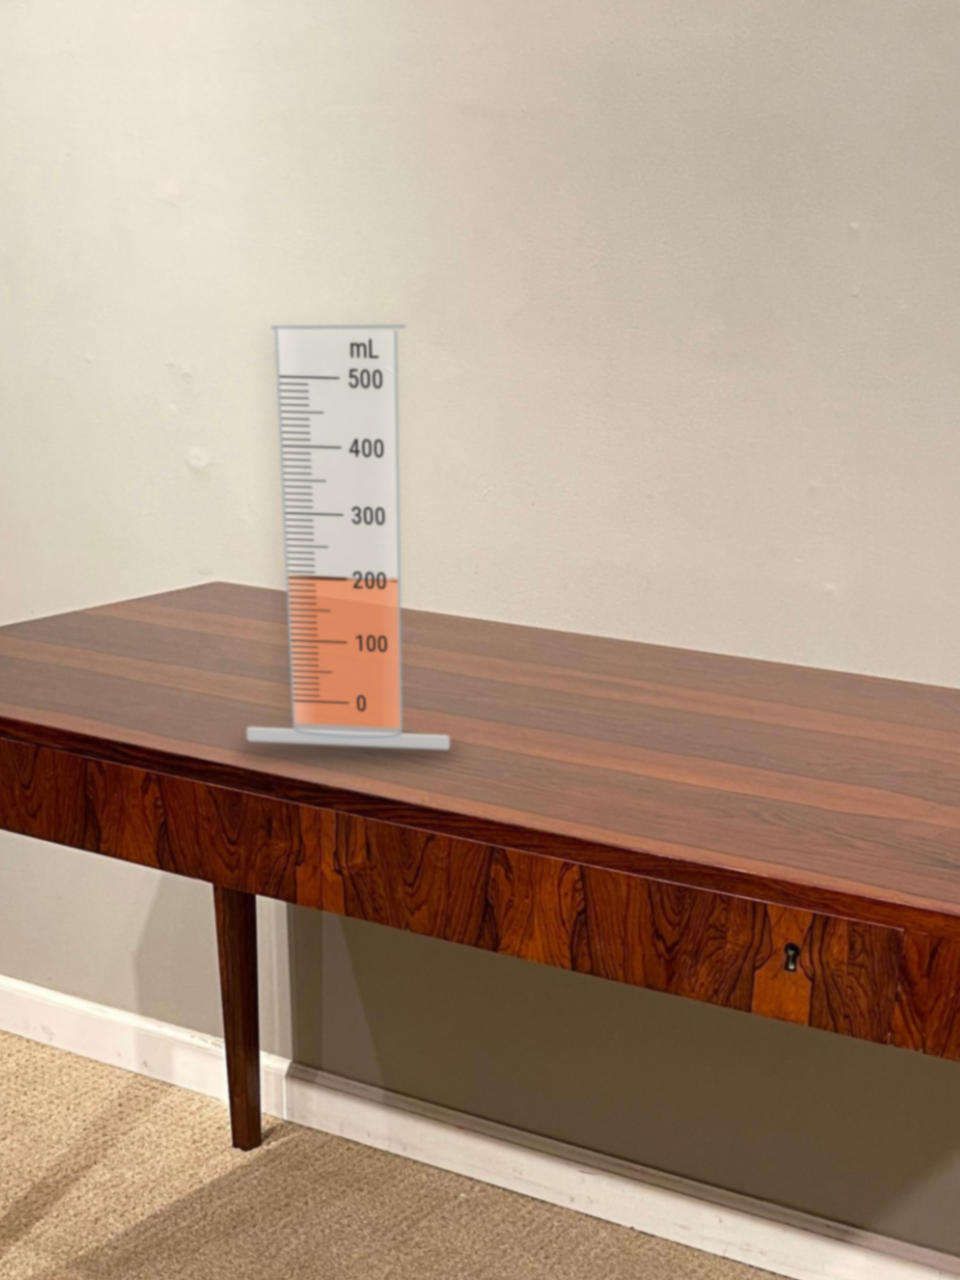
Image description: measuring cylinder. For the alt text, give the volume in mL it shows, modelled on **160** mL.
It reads **200** mL
